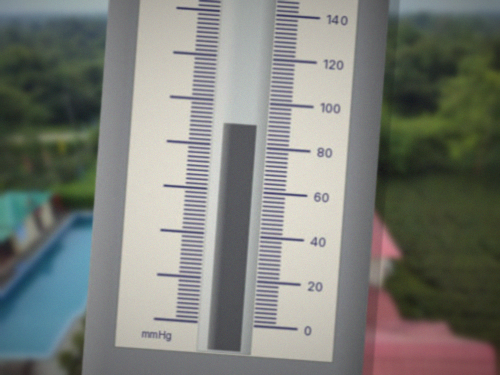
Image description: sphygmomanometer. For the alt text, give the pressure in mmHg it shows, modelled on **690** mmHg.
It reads **90** mmHg
